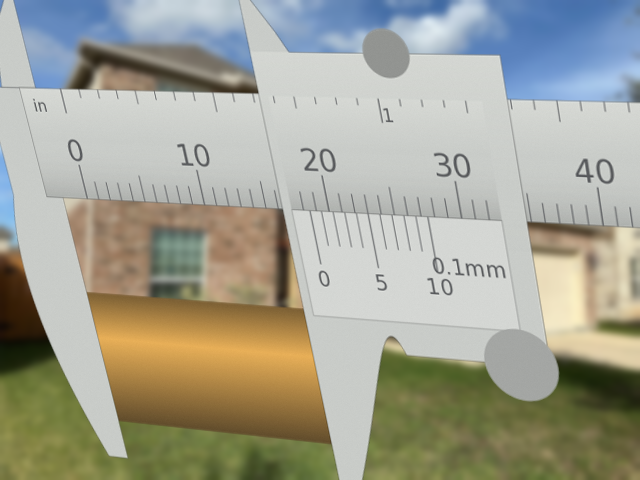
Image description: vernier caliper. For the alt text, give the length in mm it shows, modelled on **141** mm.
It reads **18.5** mm
